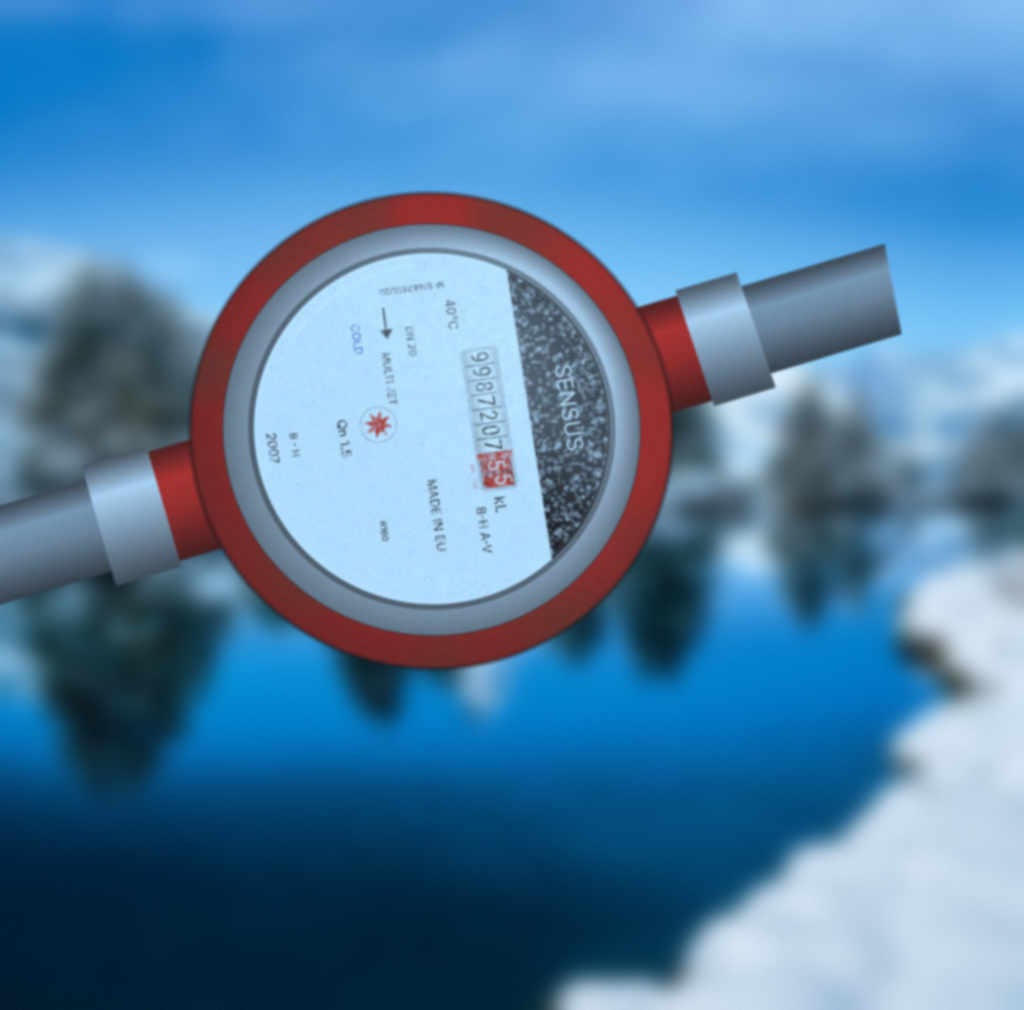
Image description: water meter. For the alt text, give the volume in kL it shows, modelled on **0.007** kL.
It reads **9987207.55** kL
